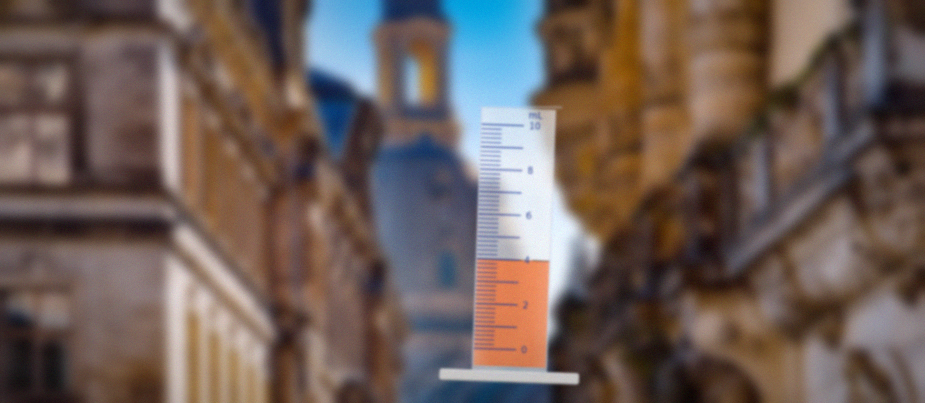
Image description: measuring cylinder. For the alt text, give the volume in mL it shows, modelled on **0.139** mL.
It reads **4** mL
